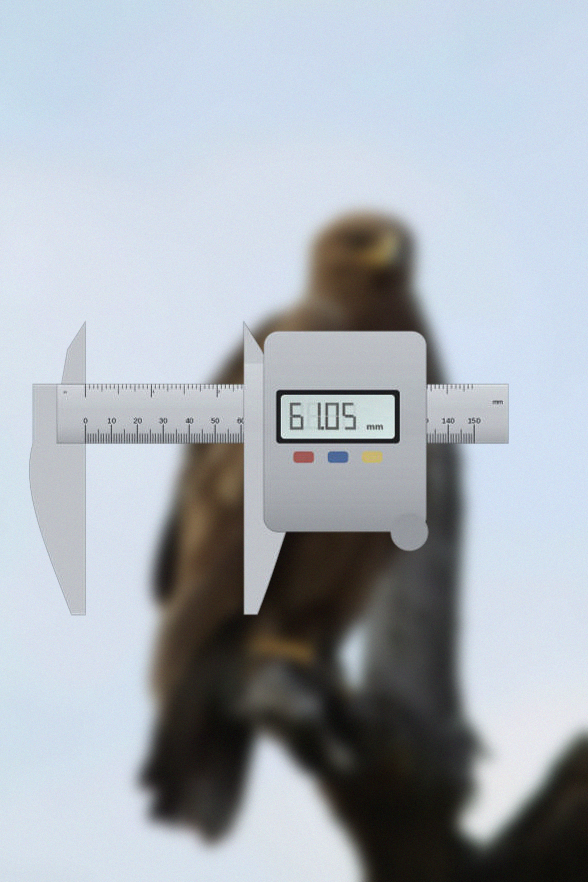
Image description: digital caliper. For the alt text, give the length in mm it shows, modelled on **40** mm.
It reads **61.05** mm
